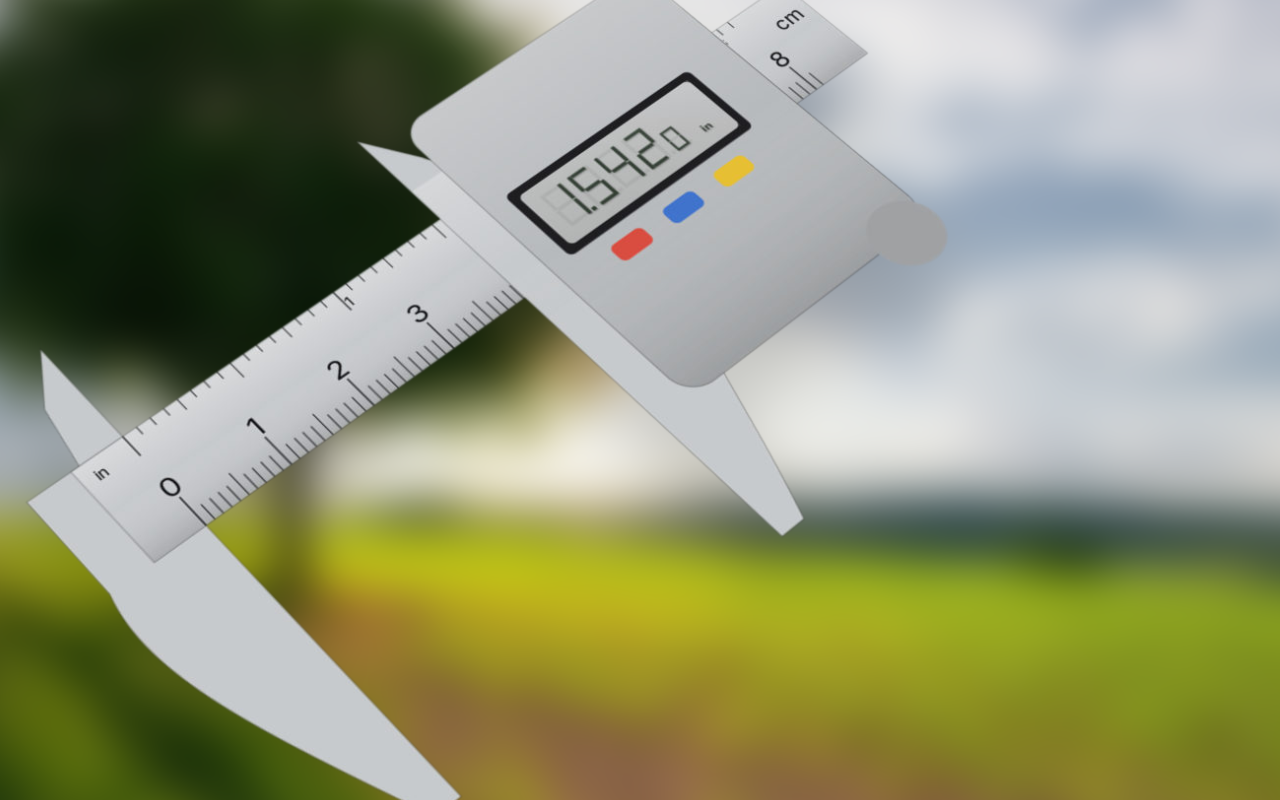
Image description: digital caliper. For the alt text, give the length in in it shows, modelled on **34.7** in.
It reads **1.5420** in
